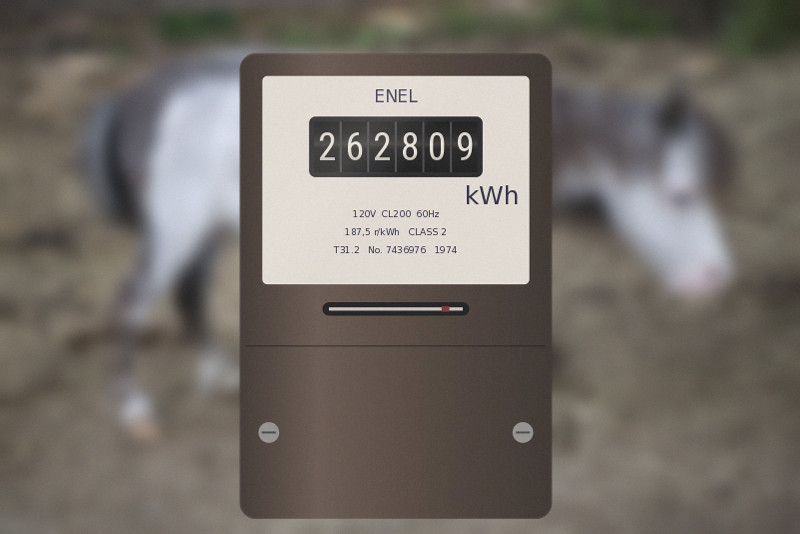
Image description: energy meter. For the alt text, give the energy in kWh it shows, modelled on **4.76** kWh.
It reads **262809** kWh
